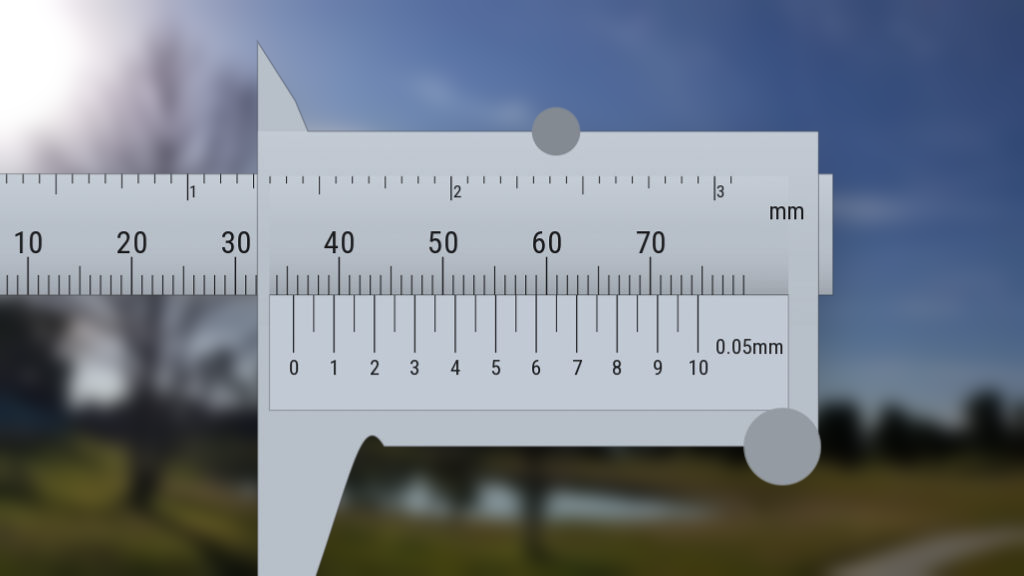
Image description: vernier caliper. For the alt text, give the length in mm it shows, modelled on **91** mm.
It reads **35.6** mm
